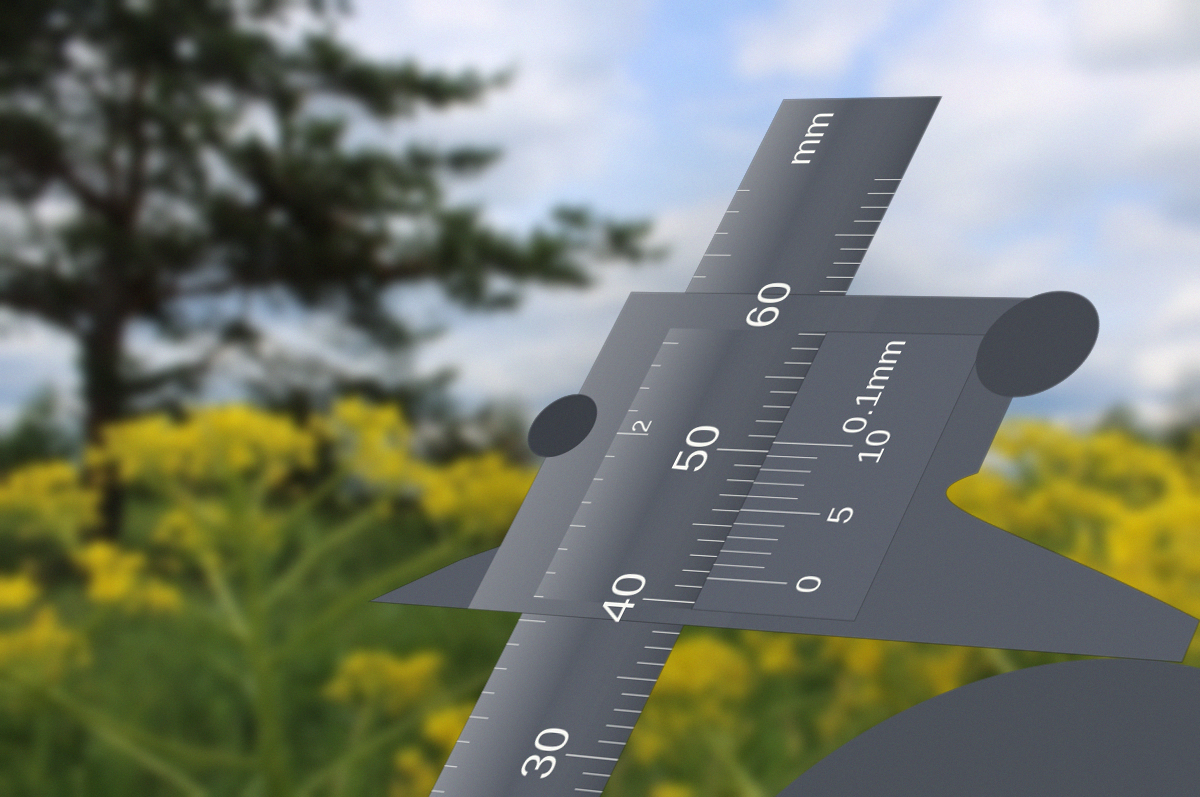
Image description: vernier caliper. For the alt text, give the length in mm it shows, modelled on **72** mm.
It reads **41.6** mm
